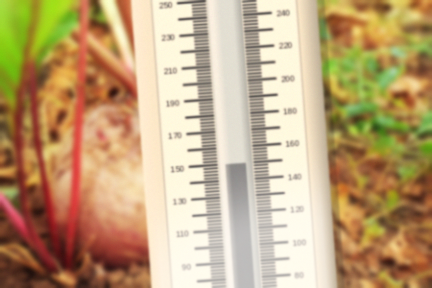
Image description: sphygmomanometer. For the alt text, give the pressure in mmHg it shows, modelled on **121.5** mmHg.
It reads **150** mmHg
